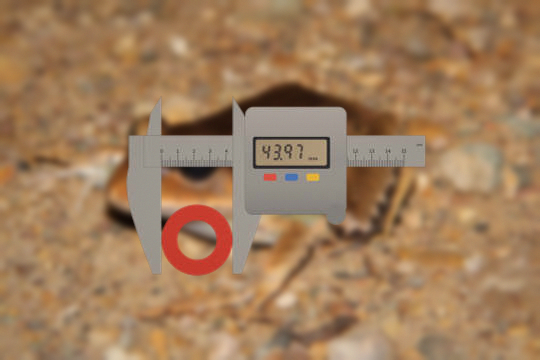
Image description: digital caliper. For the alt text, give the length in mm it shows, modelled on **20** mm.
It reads **43.97** mm
